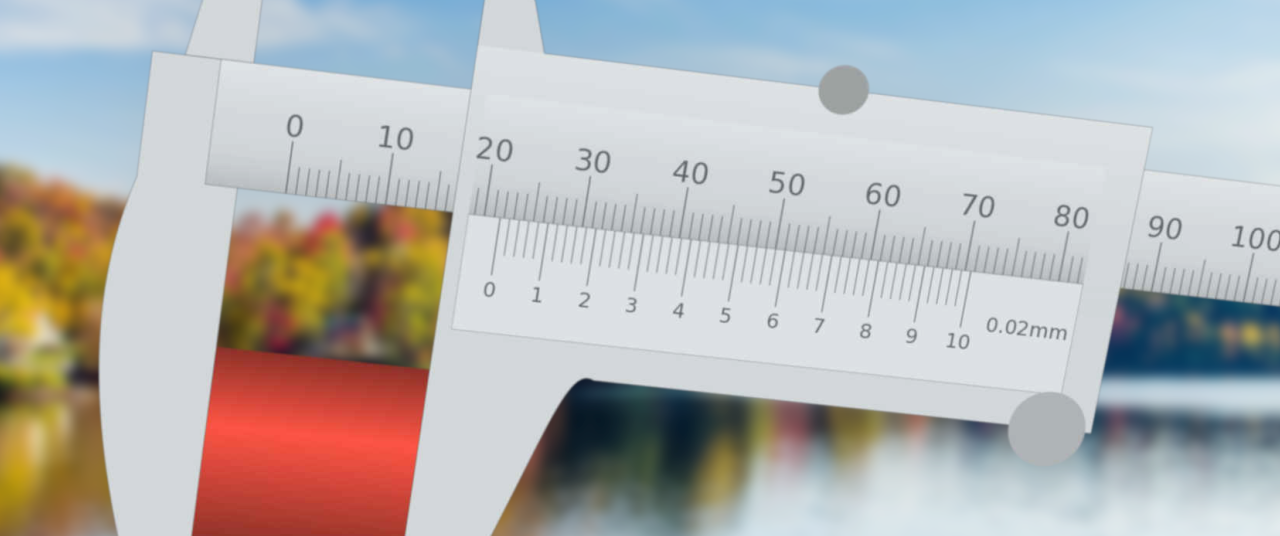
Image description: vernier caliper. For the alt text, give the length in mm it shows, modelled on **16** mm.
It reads **21.6** mm
